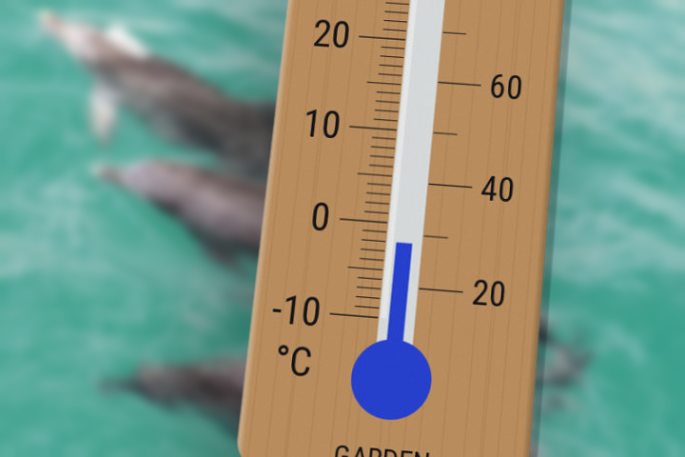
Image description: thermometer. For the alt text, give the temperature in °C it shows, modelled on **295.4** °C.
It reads **-2** °C
